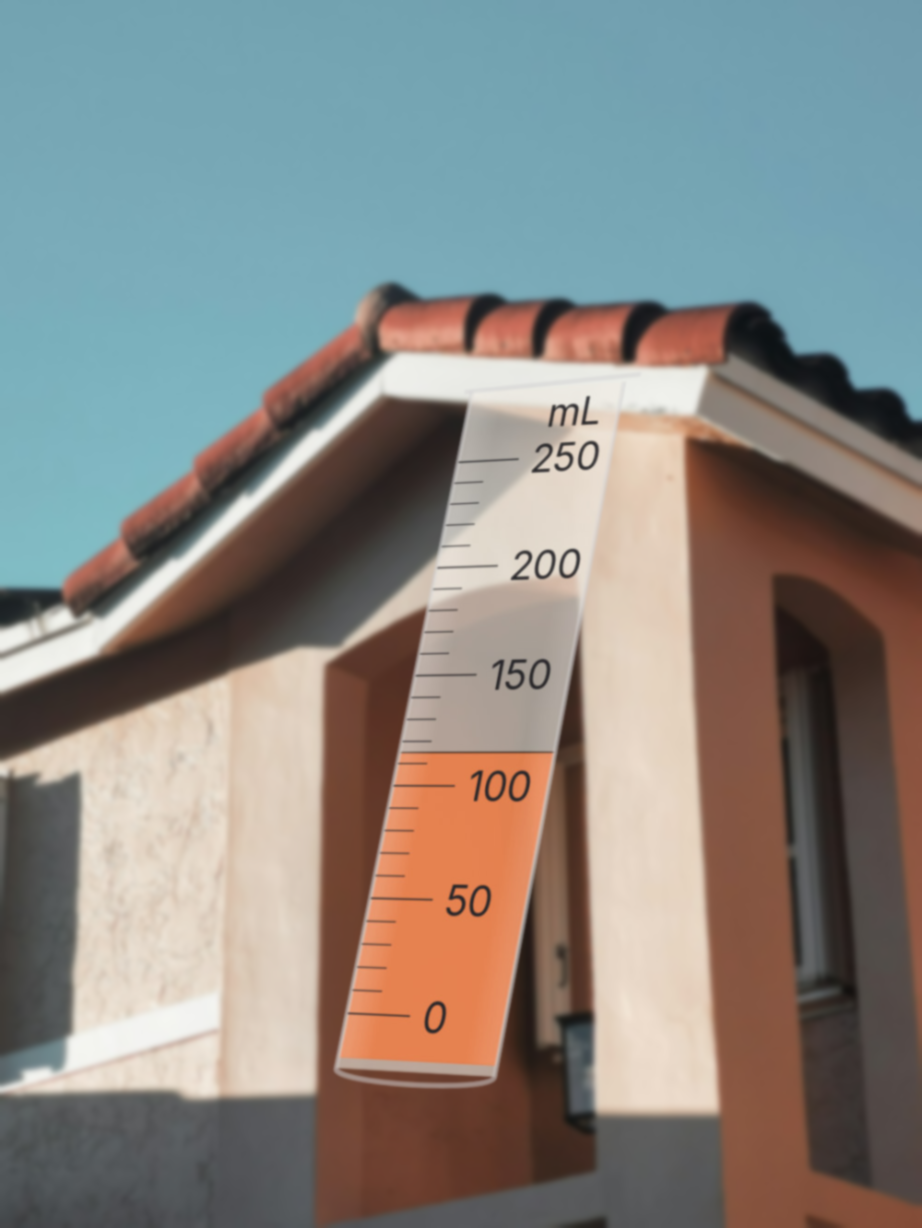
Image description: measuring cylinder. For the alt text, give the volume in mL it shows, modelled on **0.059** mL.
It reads **115** mL
